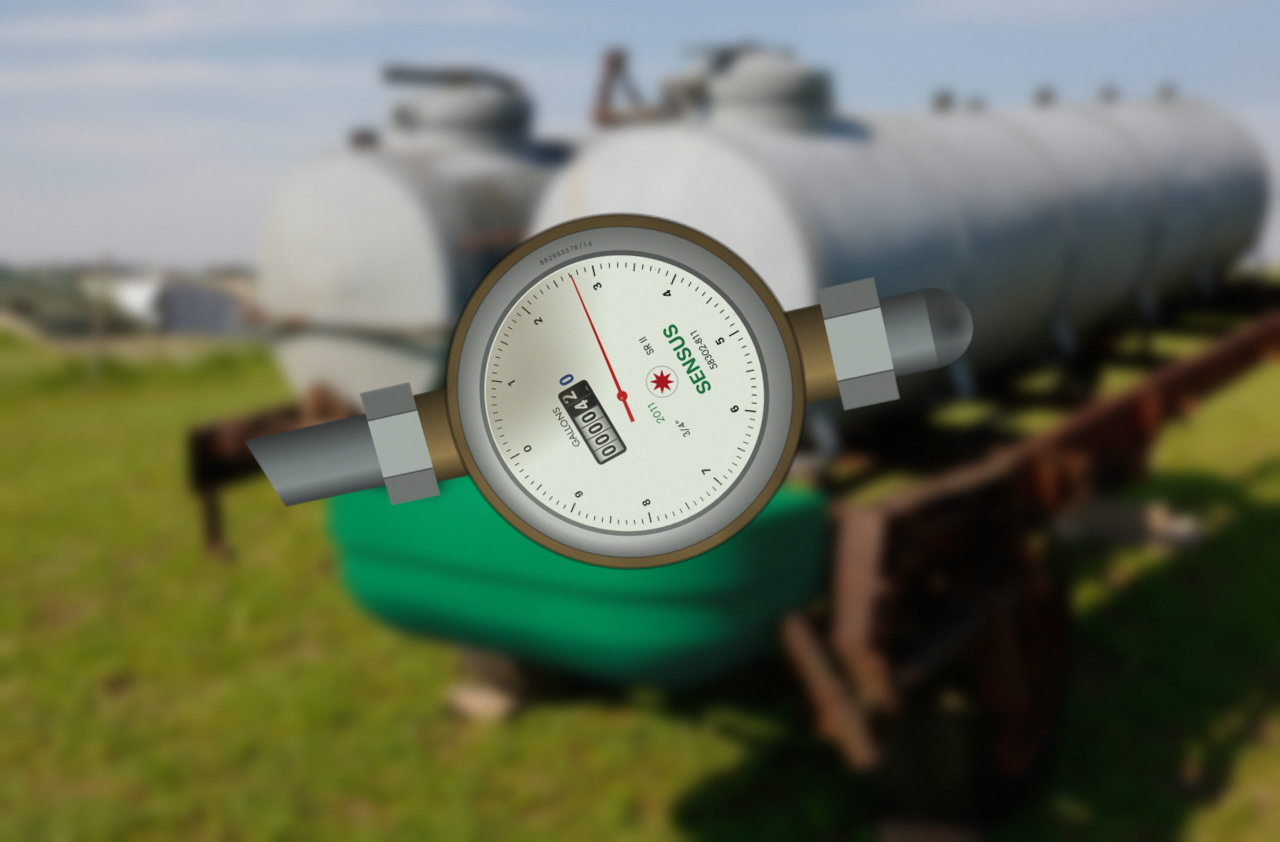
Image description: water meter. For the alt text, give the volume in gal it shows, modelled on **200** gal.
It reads **422.7** gal
